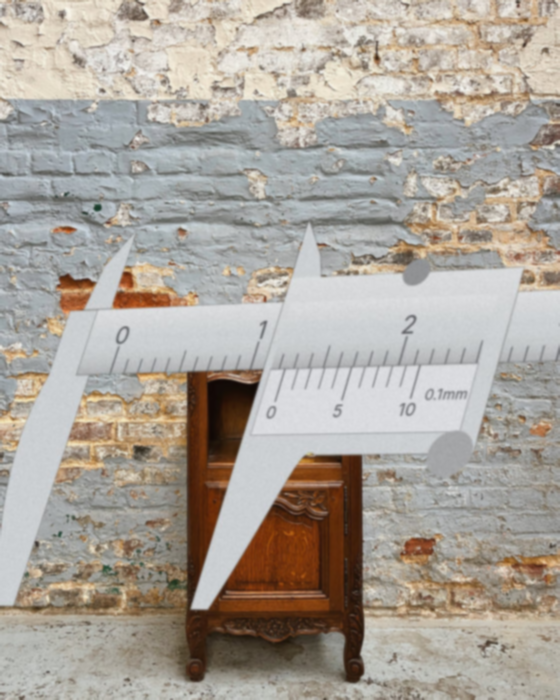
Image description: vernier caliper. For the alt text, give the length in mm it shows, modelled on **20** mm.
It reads **12.4** mm
